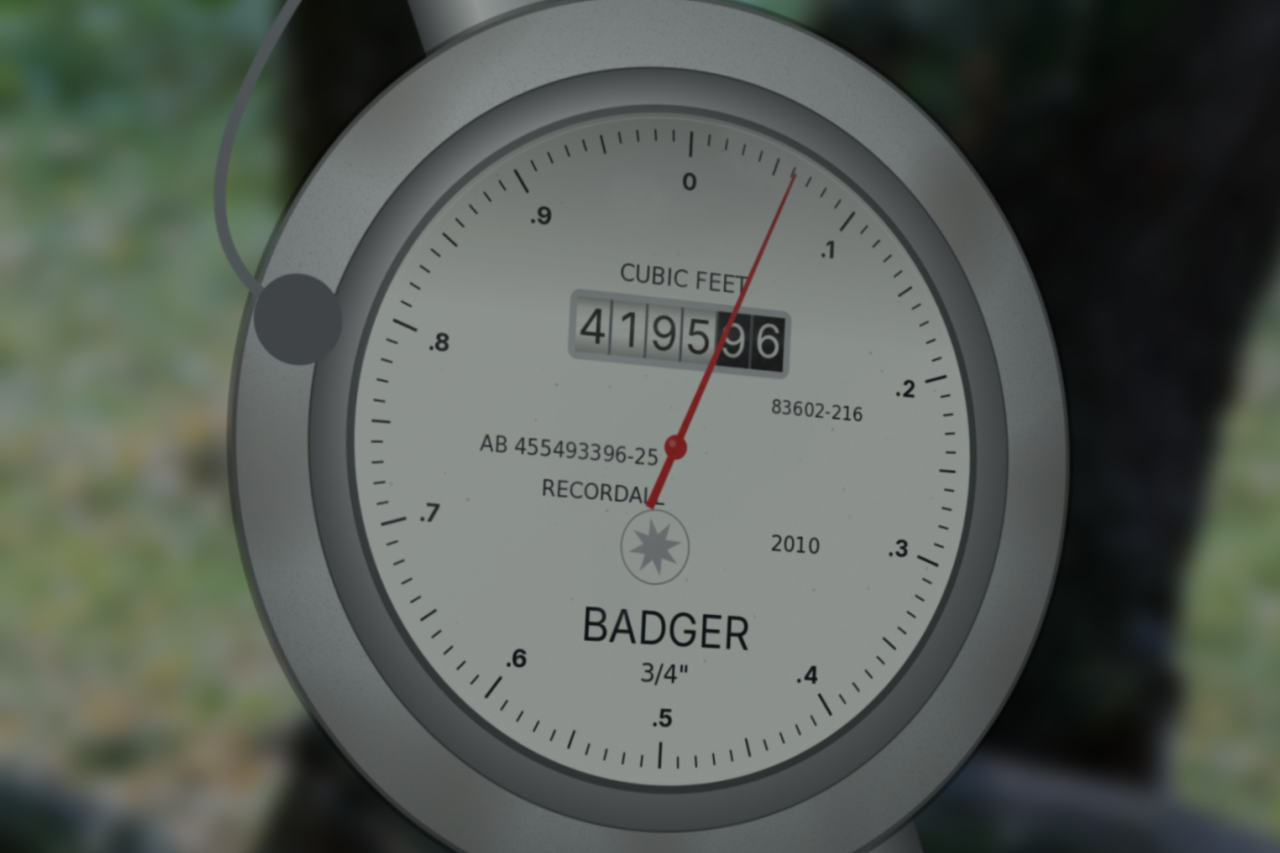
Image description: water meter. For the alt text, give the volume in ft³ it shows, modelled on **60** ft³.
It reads **419596.06** ft³
